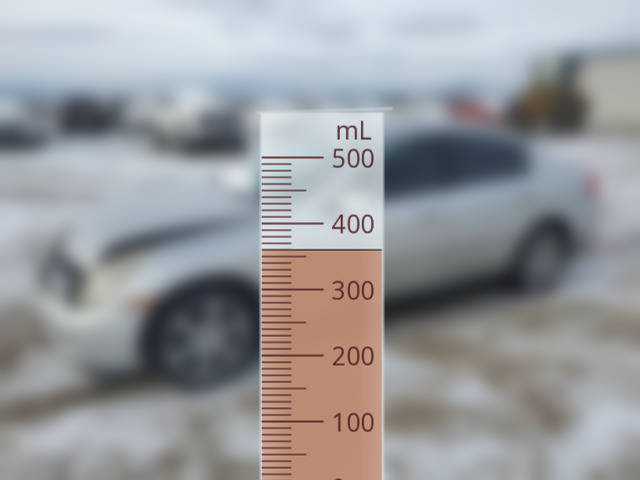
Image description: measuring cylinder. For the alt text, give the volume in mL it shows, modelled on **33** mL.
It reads **360** mL
